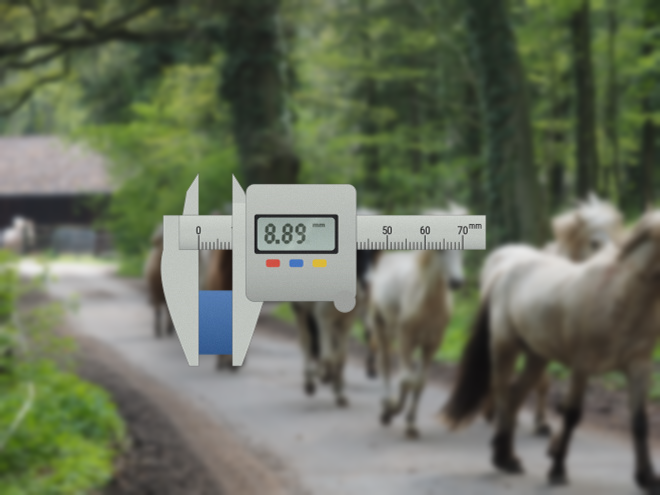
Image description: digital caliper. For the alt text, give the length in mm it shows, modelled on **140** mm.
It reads **8.89** mm
